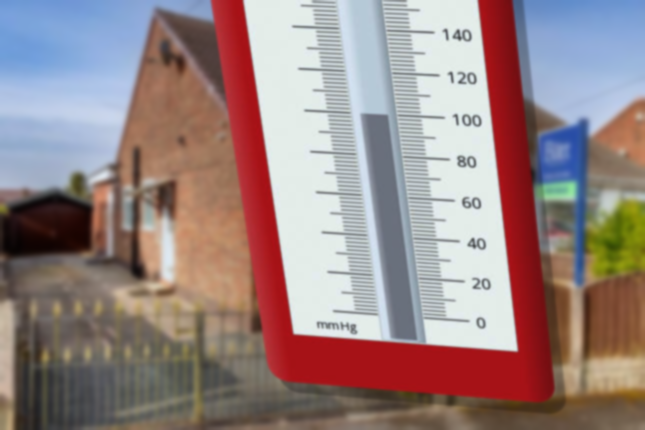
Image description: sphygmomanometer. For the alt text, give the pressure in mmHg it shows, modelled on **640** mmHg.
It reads **100** mmHg
